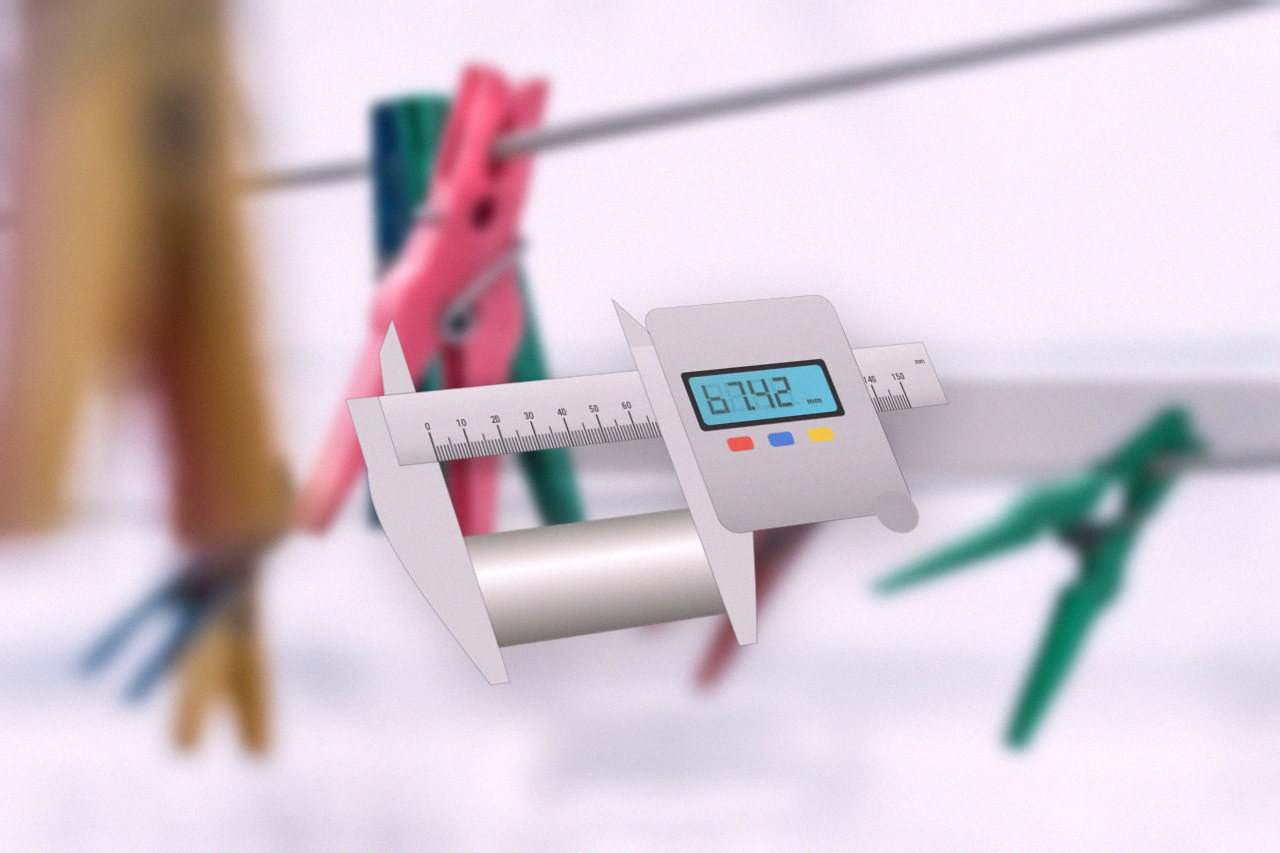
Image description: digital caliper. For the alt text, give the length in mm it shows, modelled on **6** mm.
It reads **67.42** mm
